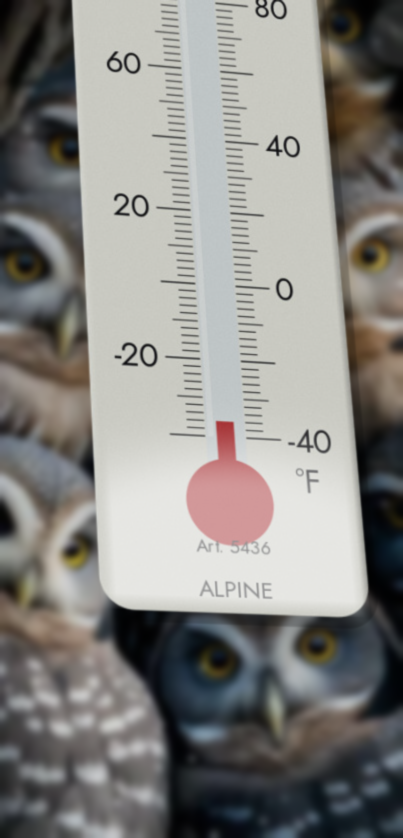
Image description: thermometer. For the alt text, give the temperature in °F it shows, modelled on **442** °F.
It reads **-36** °F
